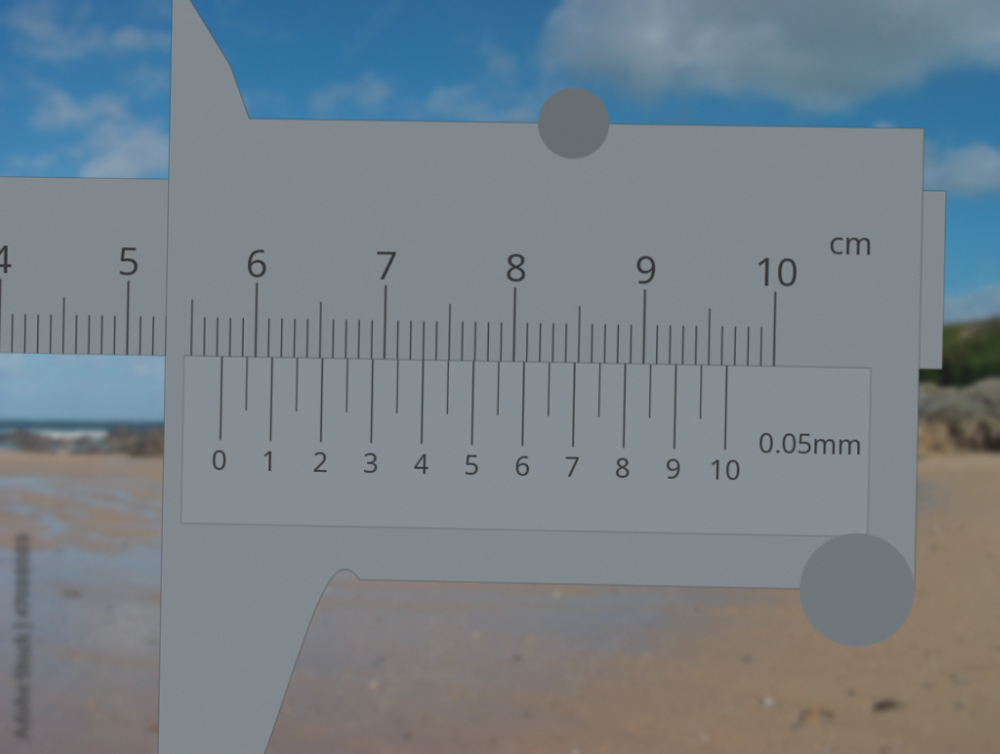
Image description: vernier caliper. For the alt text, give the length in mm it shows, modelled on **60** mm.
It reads **57.4** mm
